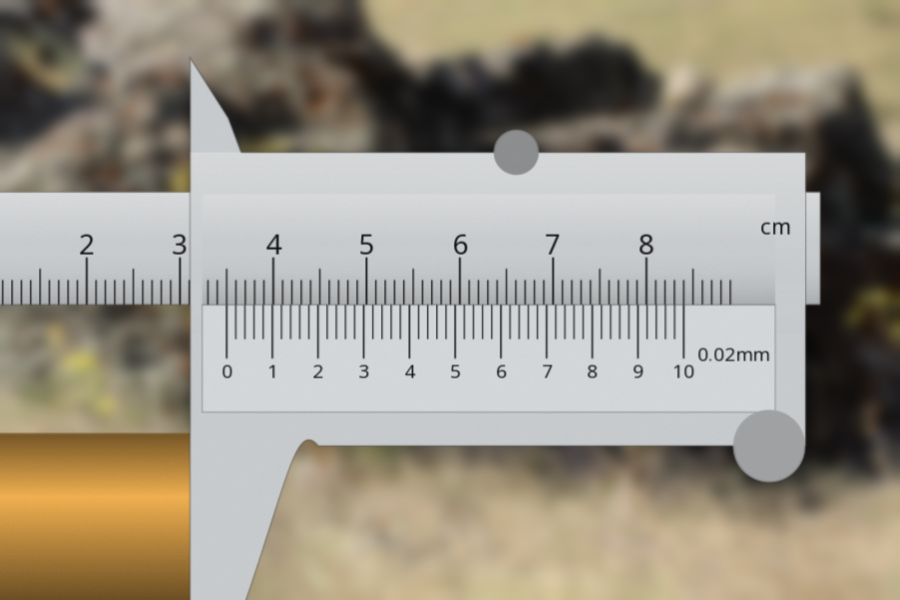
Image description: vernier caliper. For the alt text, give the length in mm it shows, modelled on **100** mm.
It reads **35.0** mm
